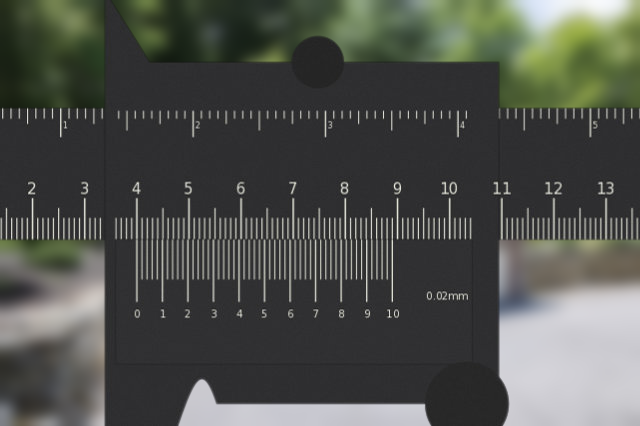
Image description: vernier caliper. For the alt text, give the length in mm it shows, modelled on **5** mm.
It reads **40.0** mm
